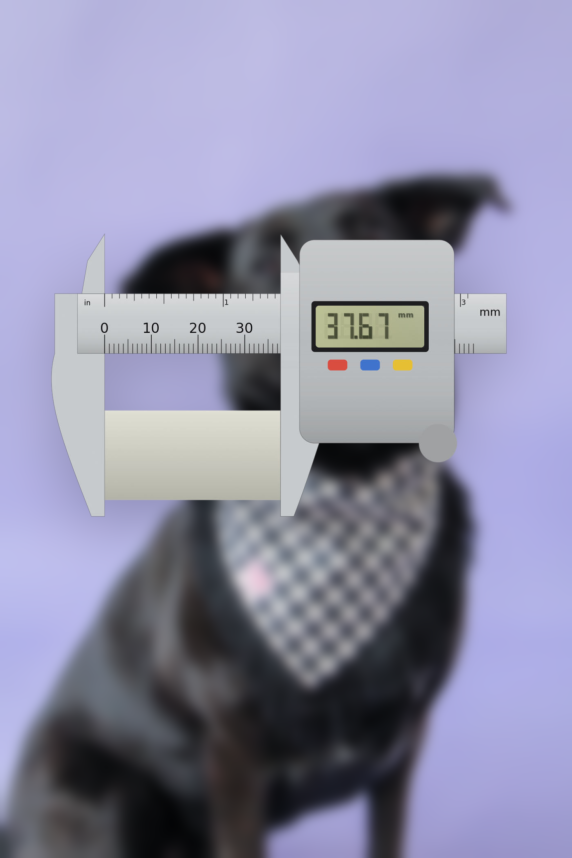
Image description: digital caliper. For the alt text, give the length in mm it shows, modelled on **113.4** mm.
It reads **37.67** mm
